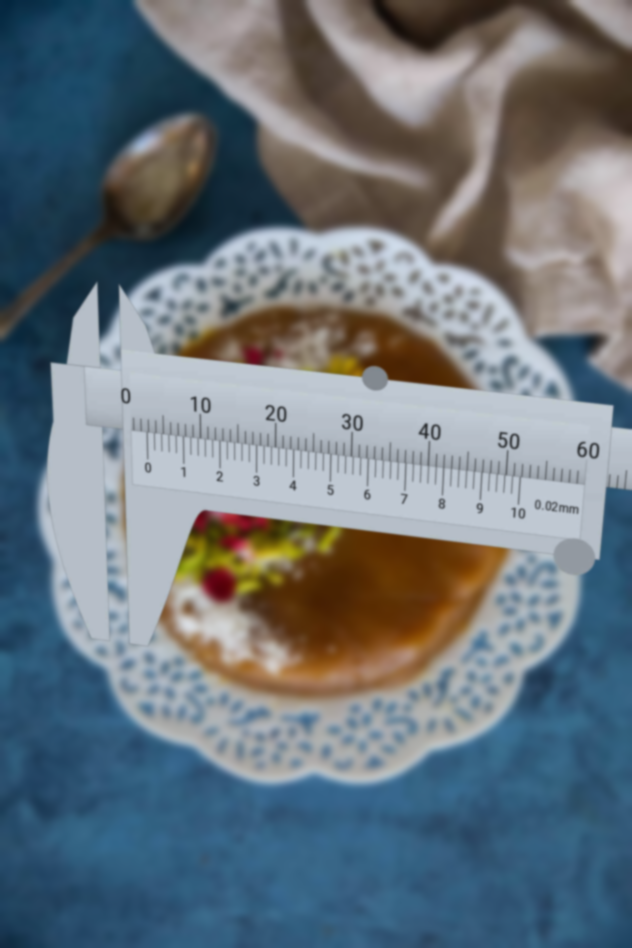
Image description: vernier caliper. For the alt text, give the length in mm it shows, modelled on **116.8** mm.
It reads **2.8** mm
